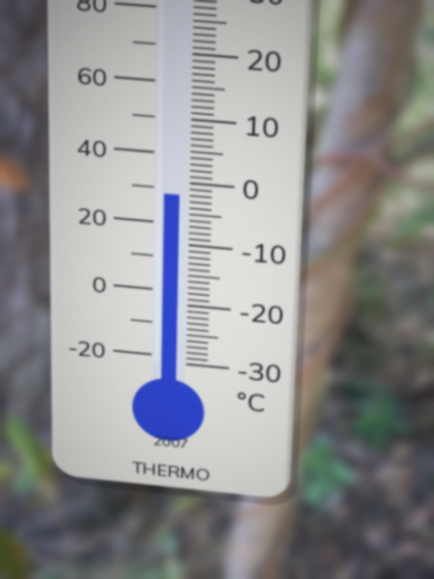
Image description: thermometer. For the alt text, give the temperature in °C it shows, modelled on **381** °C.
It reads **-2** °C
